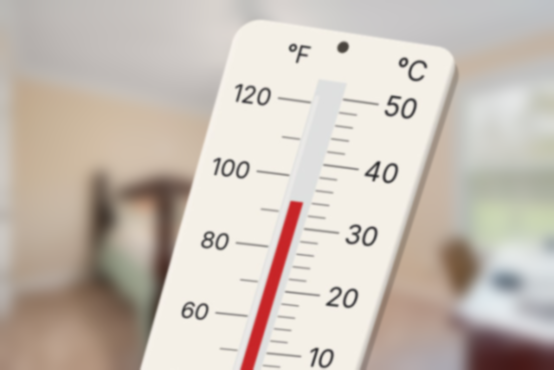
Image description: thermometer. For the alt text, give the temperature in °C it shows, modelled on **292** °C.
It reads **34** °C
